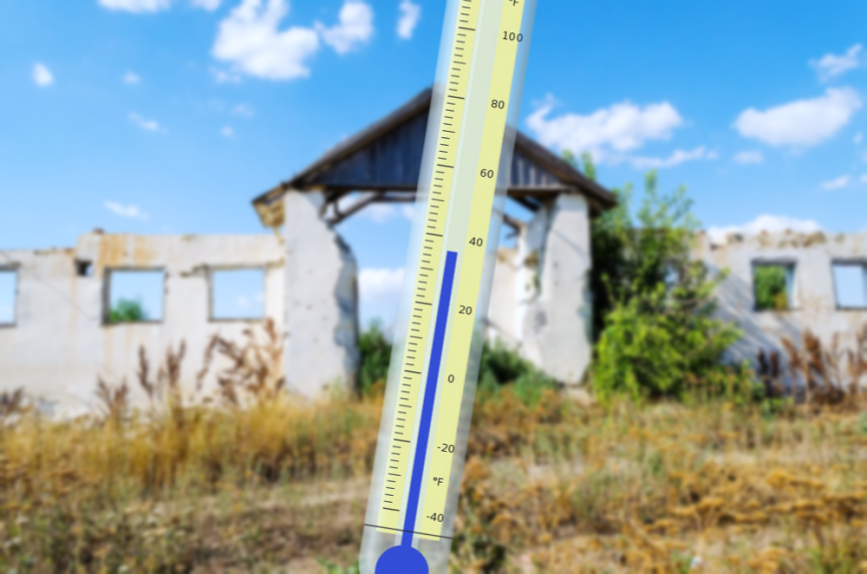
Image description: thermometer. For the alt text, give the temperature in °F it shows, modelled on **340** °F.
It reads **36** °F
